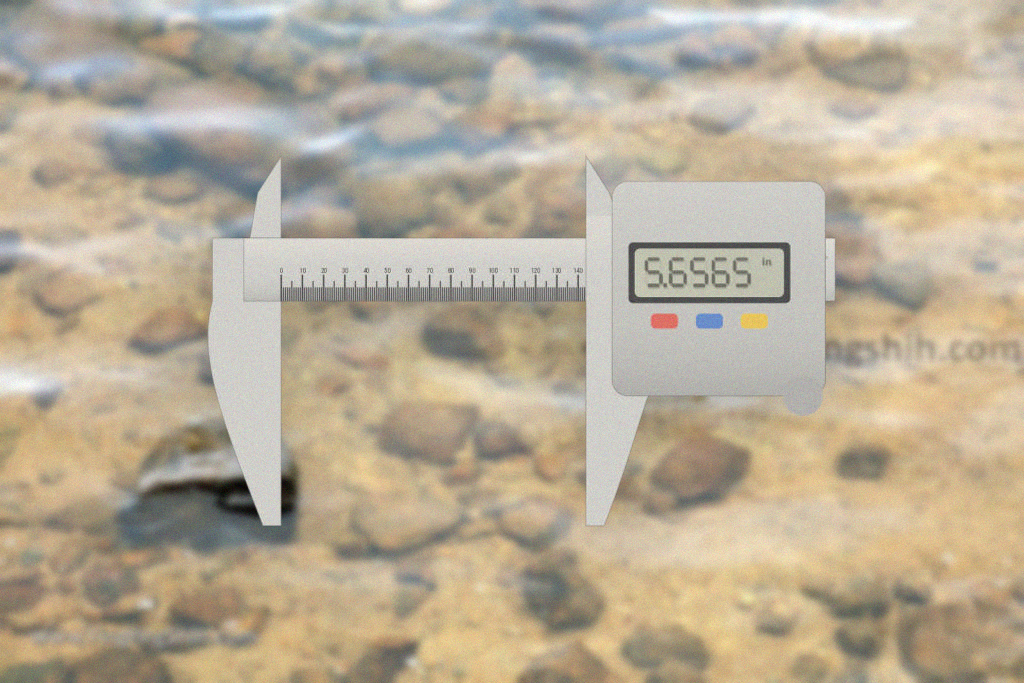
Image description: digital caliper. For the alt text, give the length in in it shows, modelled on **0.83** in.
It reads **5.6565** in
